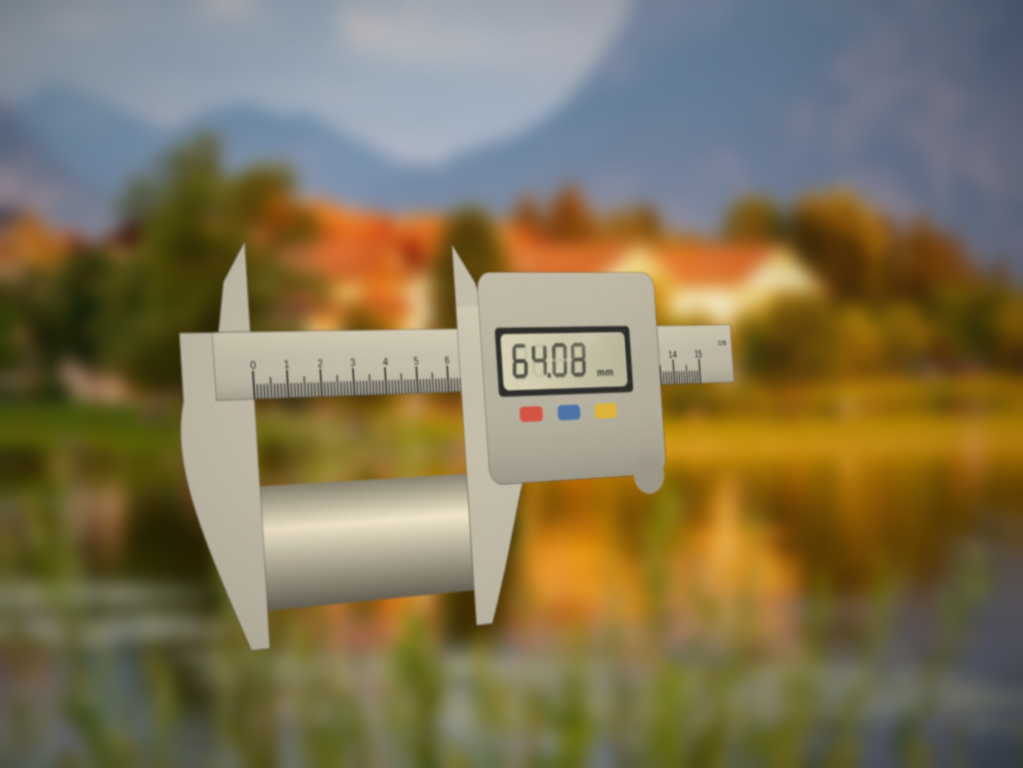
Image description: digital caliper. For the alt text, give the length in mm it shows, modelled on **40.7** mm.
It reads **64.08** mm
